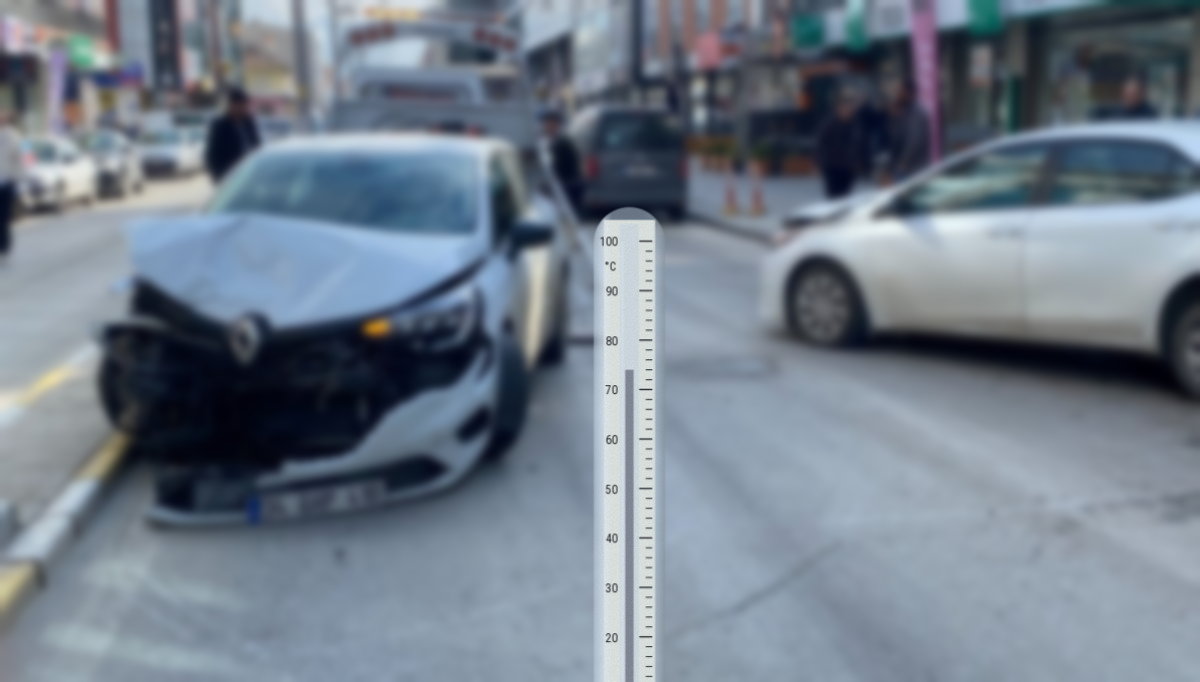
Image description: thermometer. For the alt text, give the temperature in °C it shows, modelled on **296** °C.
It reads **74** °C
